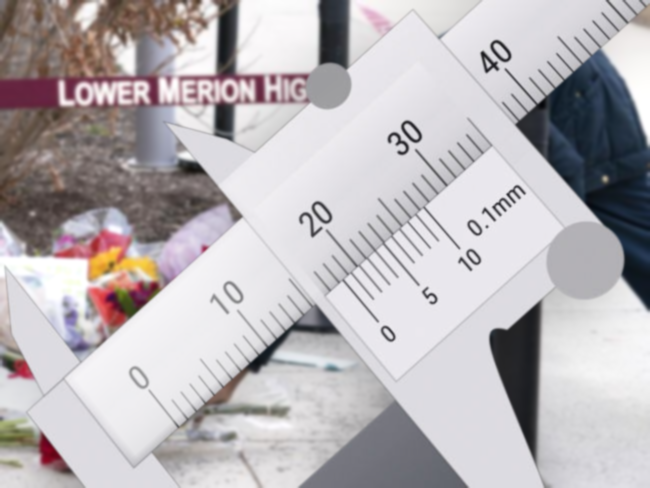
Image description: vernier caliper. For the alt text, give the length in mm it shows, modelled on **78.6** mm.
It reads **18.4** mm
